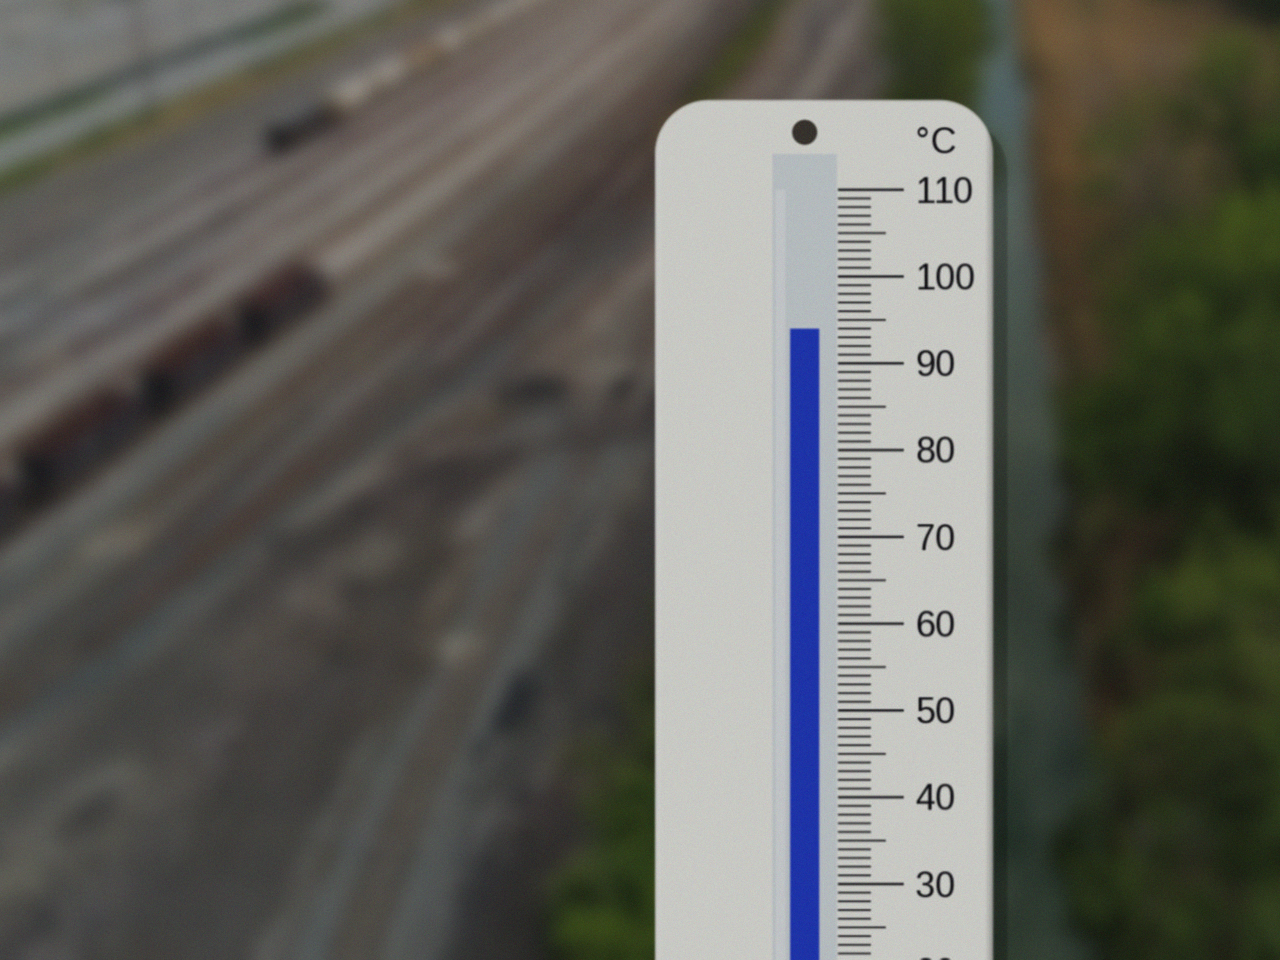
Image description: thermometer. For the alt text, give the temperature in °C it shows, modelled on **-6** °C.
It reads **94** °C
